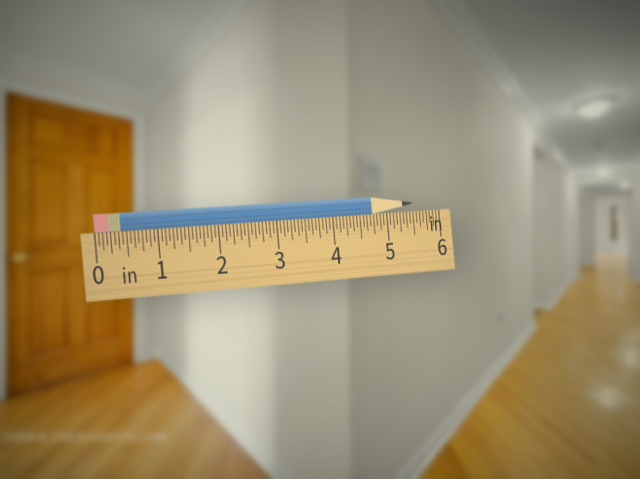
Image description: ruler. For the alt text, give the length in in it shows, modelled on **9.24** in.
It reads **5.5** in
